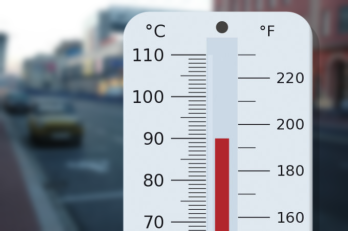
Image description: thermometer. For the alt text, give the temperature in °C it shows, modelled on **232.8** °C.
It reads **90** °C
